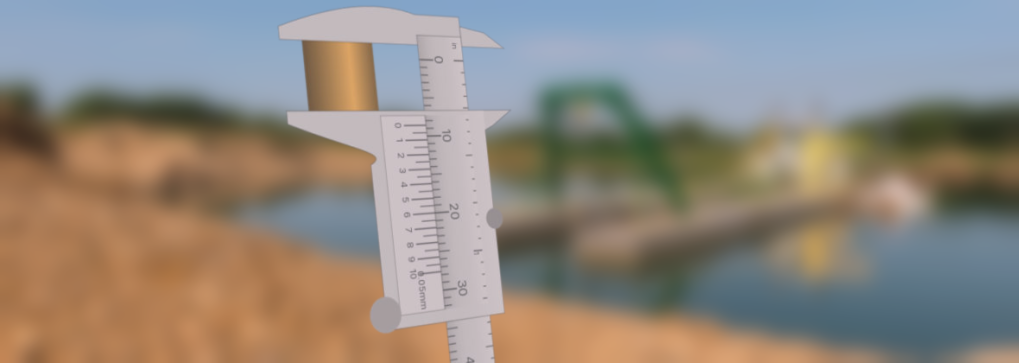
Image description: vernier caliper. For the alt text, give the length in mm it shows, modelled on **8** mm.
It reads **8.6** mm
